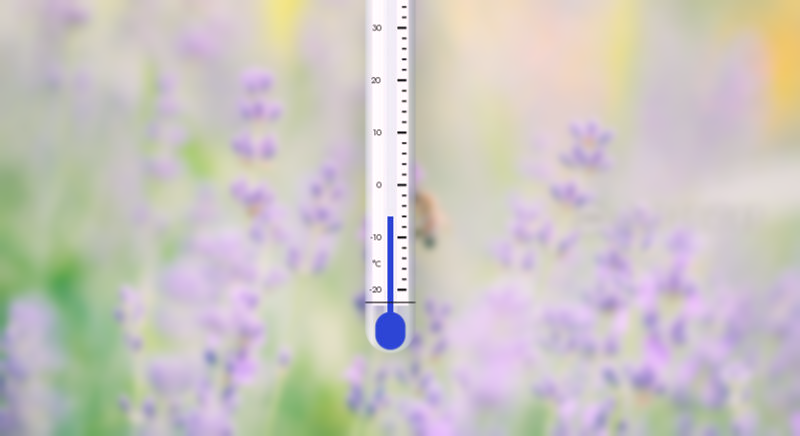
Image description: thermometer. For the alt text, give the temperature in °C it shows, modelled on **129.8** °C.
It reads **-6** °C
